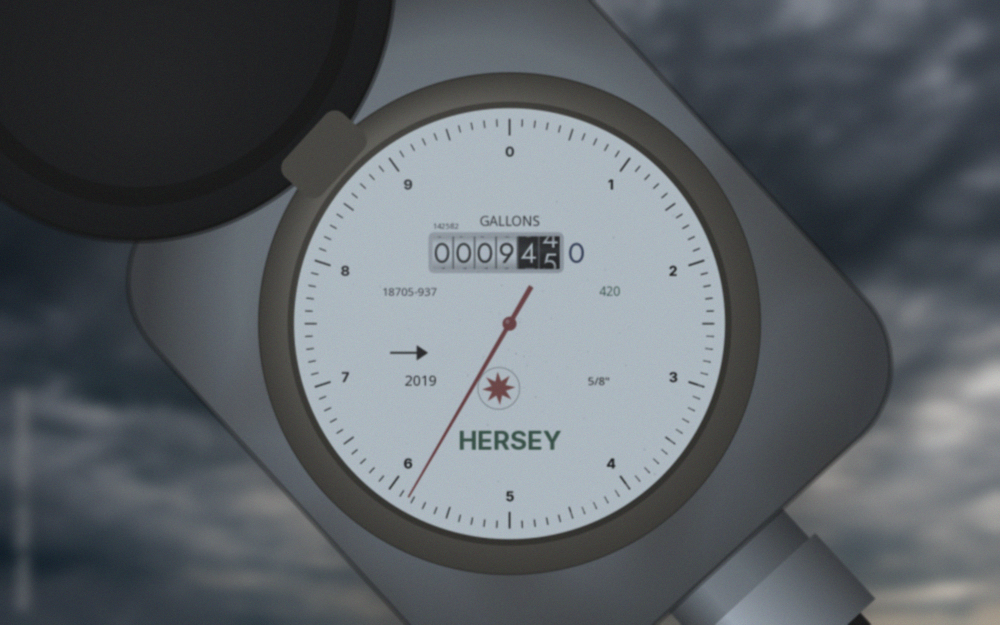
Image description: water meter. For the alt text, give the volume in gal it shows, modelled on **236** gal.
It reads **9445.8** gal
